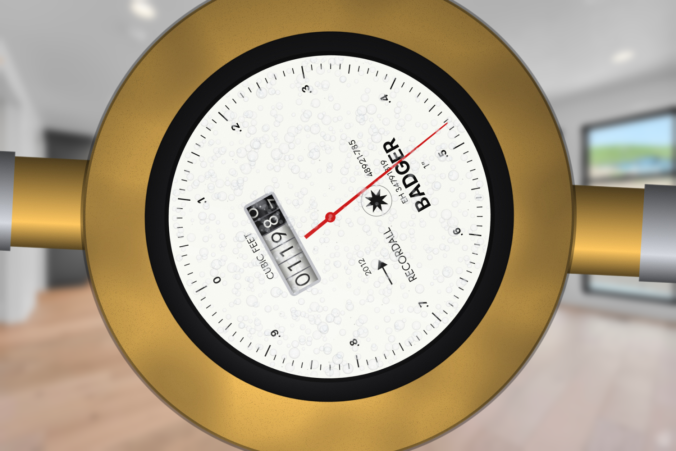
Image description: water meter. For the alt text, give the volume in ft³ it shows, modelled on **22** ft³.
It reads **11986.47** ft³
